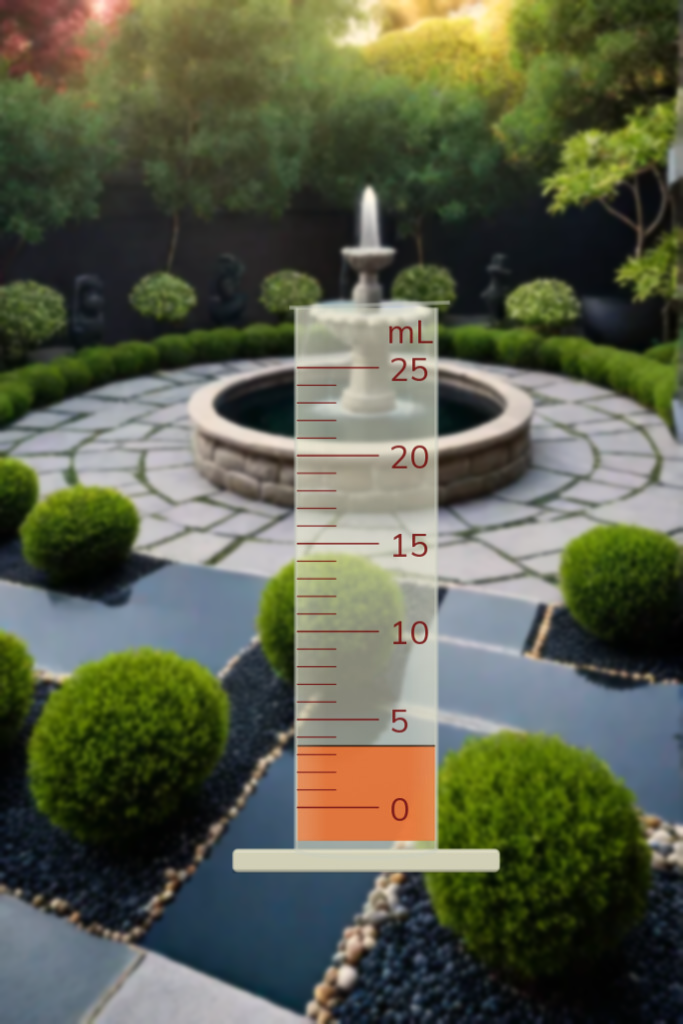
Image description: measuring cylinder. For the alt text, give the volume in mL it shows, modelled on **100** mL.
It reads **3.5** mL
